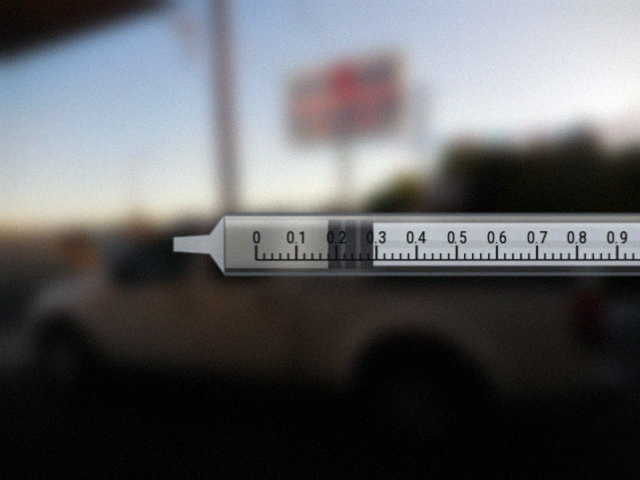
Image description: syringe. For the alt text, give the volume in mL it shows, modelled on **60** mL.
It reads **0.18** mL
